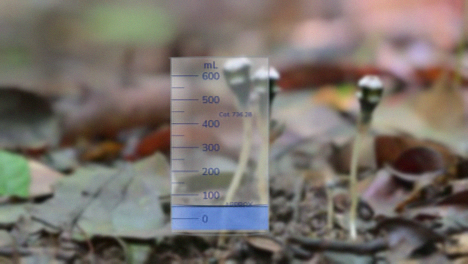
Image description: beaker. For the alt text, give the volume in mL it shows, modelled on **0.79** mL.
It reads **50** mL
